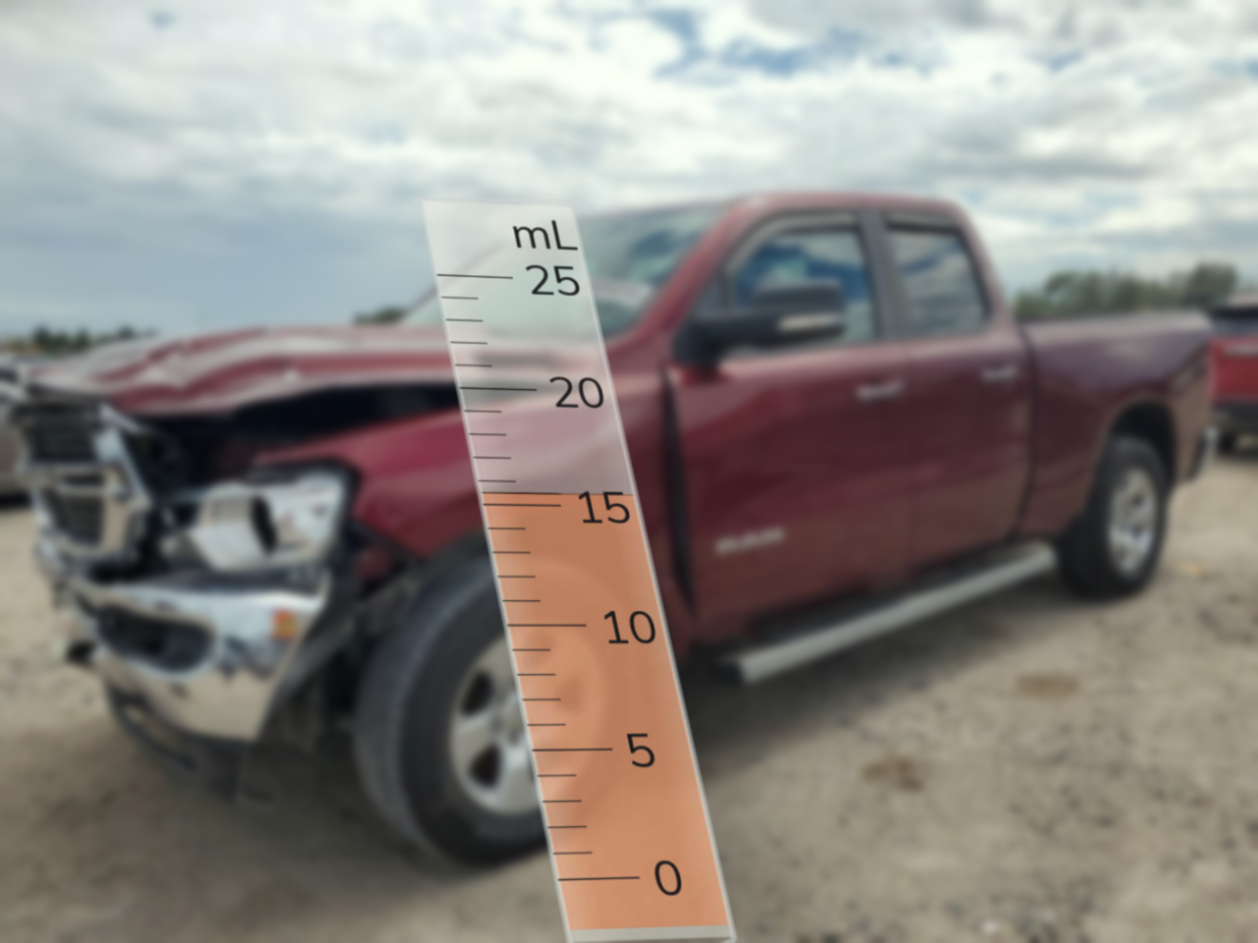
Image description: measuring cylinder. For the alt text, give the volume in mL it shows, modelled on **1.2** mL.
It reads **15.5** mL
